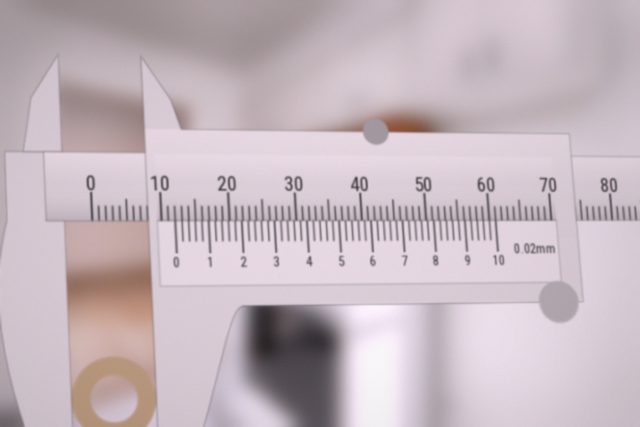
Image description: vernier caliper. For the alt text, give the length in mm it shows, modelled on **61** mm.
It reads **12.0** mm
